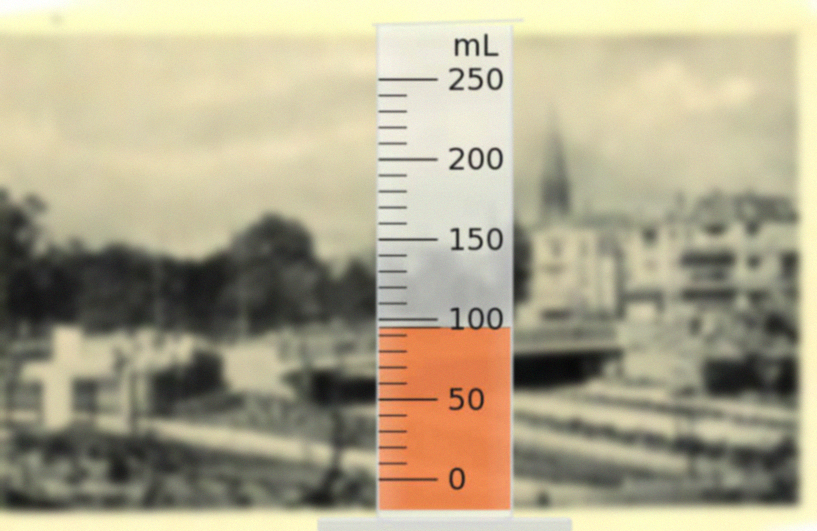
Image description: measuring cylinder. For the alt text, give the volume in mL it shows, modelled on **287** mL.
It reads **95** mL
